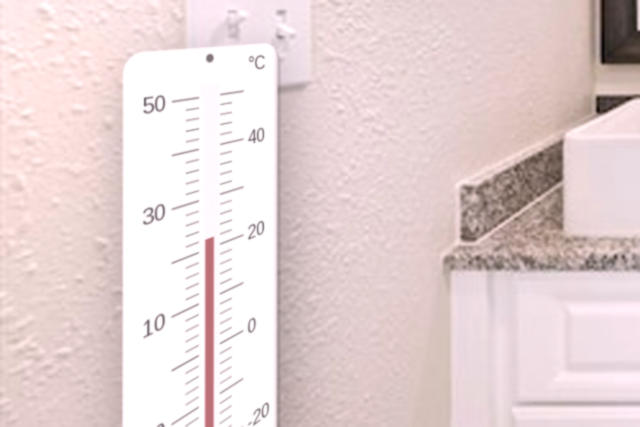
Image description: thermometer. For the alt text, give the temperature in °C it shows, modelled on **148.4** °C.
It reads **22** °C
